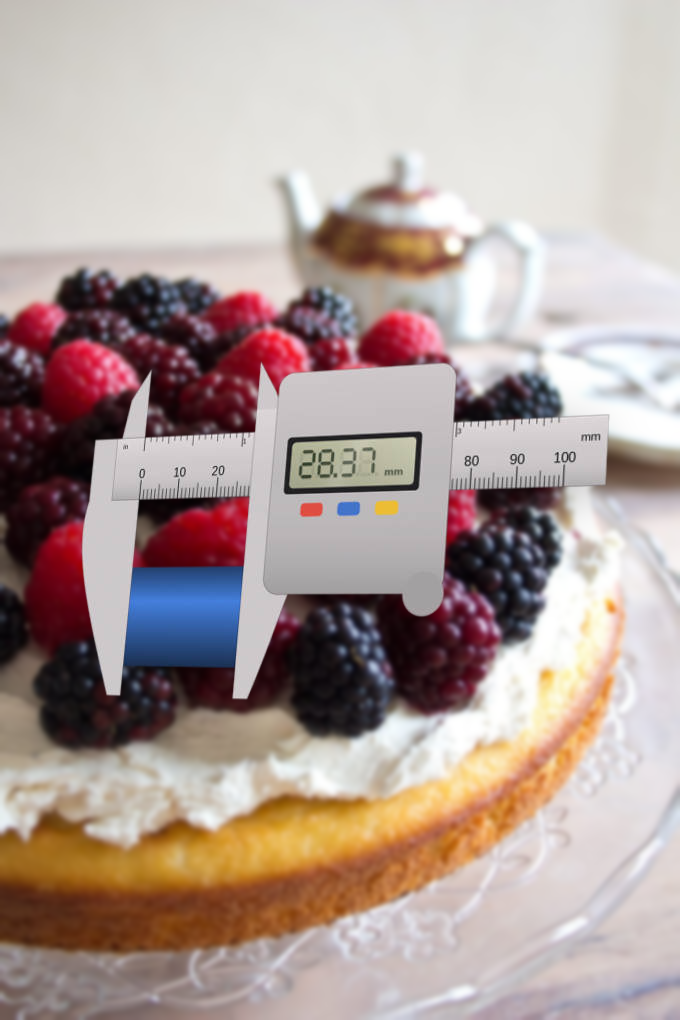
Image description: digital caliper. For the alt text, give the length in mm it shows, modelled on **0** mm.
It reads **28.37** mm
